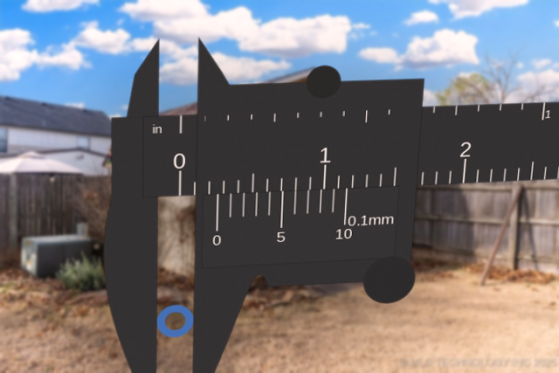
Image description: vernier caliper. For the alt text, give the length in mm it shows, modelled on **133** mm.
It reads **2.6** mm
